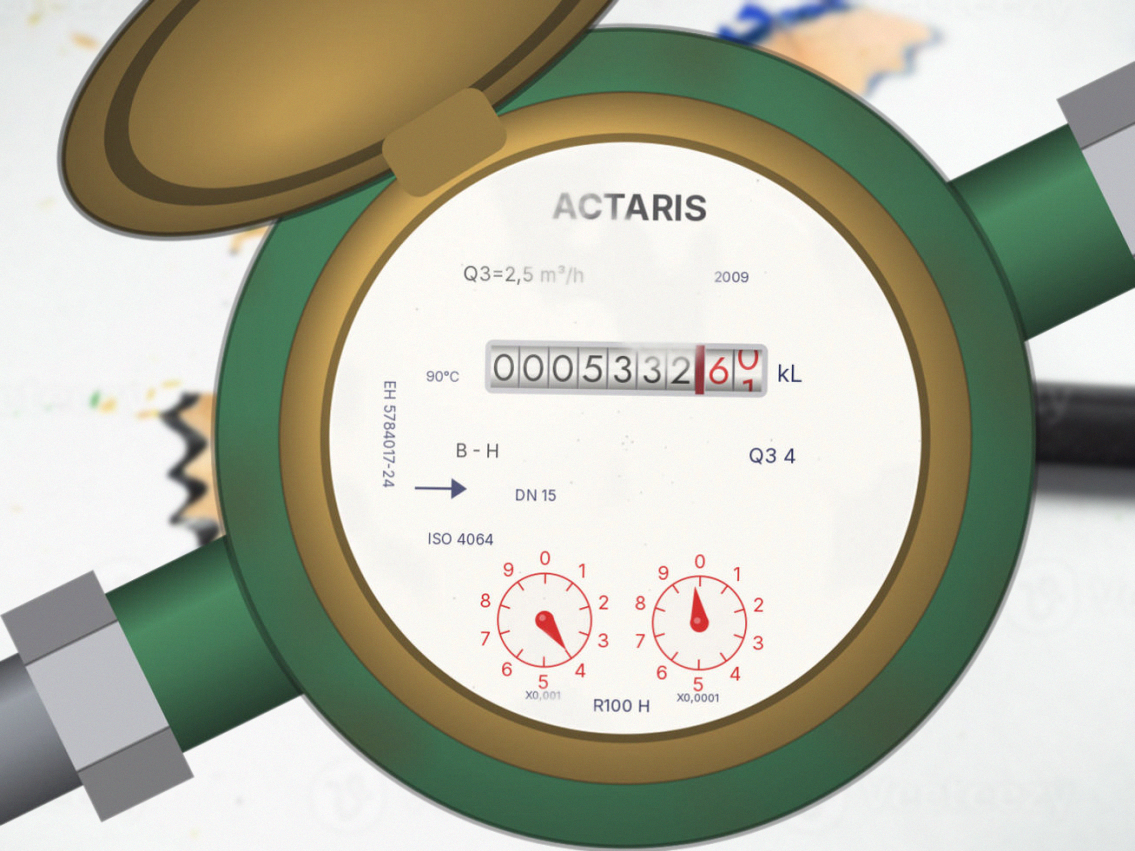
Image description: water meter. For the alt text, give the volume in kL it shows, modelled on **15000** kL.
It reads **5332.6039** kL
